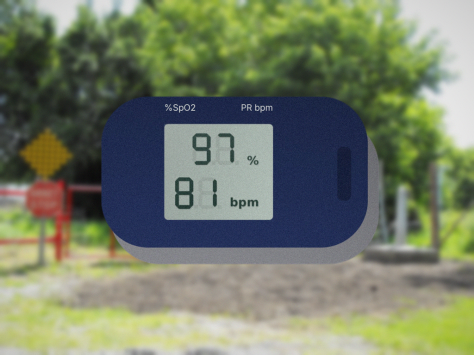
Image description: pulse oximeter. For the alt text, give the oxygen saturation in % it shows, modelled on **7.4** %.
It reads **97** %
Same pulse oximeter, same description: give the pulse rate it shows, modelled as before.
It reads **81** bpm
